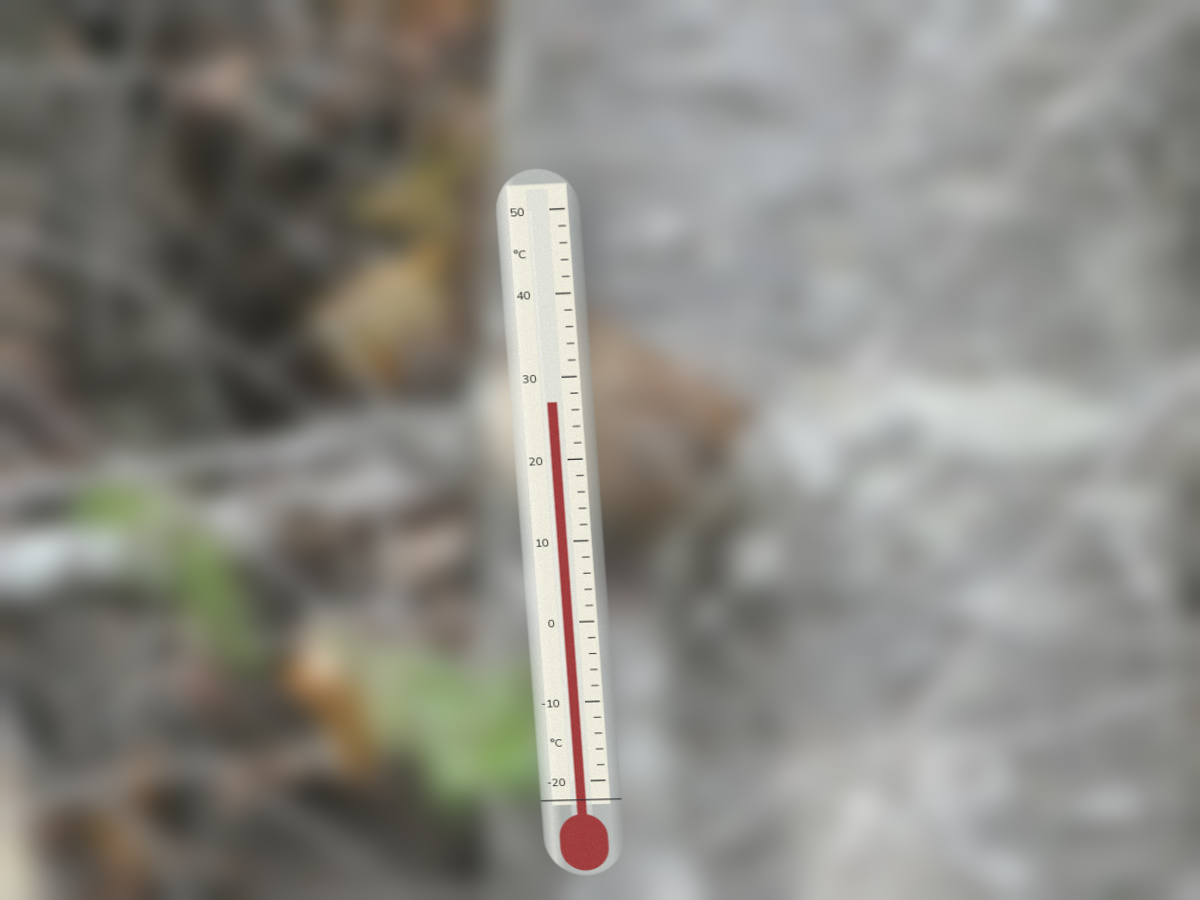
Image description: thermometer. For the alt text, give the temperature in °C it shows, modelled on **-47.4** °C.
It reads **27** °C
